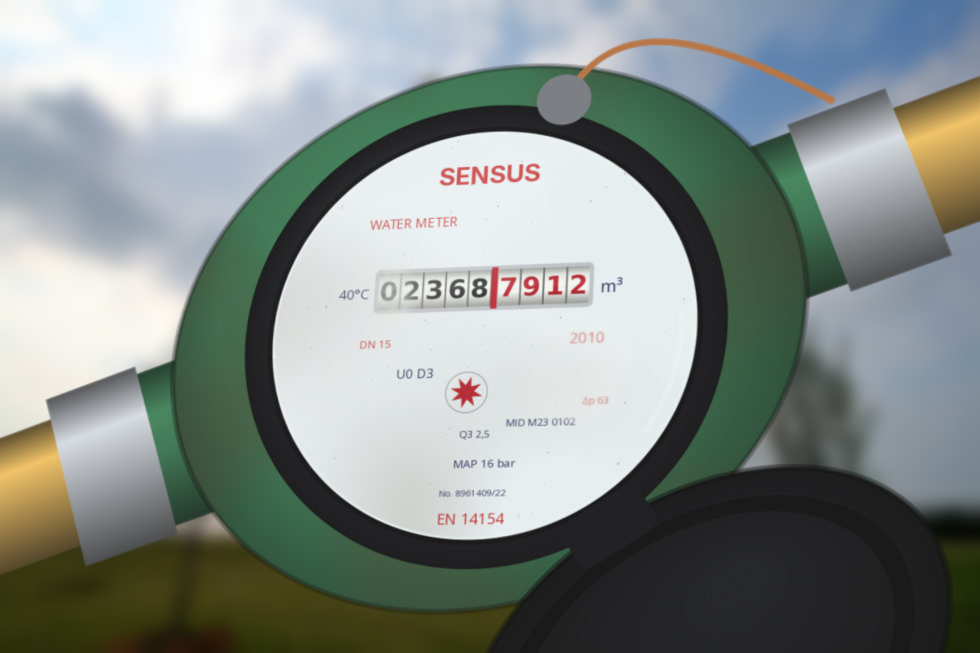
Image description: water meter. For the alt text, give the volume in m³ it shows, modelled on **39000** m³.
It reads **2368.7912** m³
